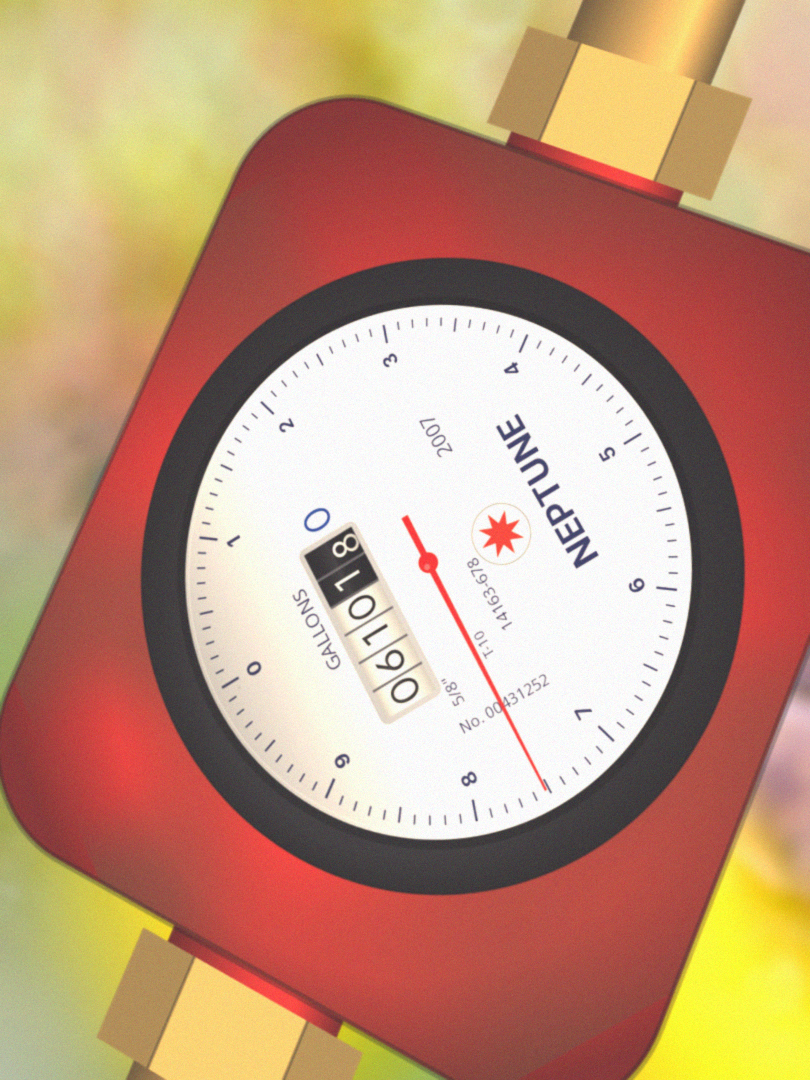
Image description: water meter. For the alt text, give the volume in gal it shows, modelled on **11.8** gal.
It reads **610177.5** gal
